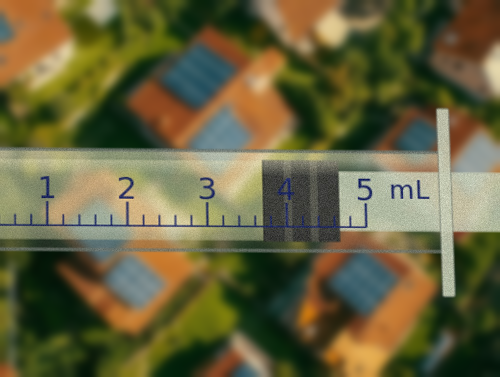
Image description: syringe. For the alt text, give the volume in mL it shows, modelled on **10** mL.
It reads **3.7** mL
